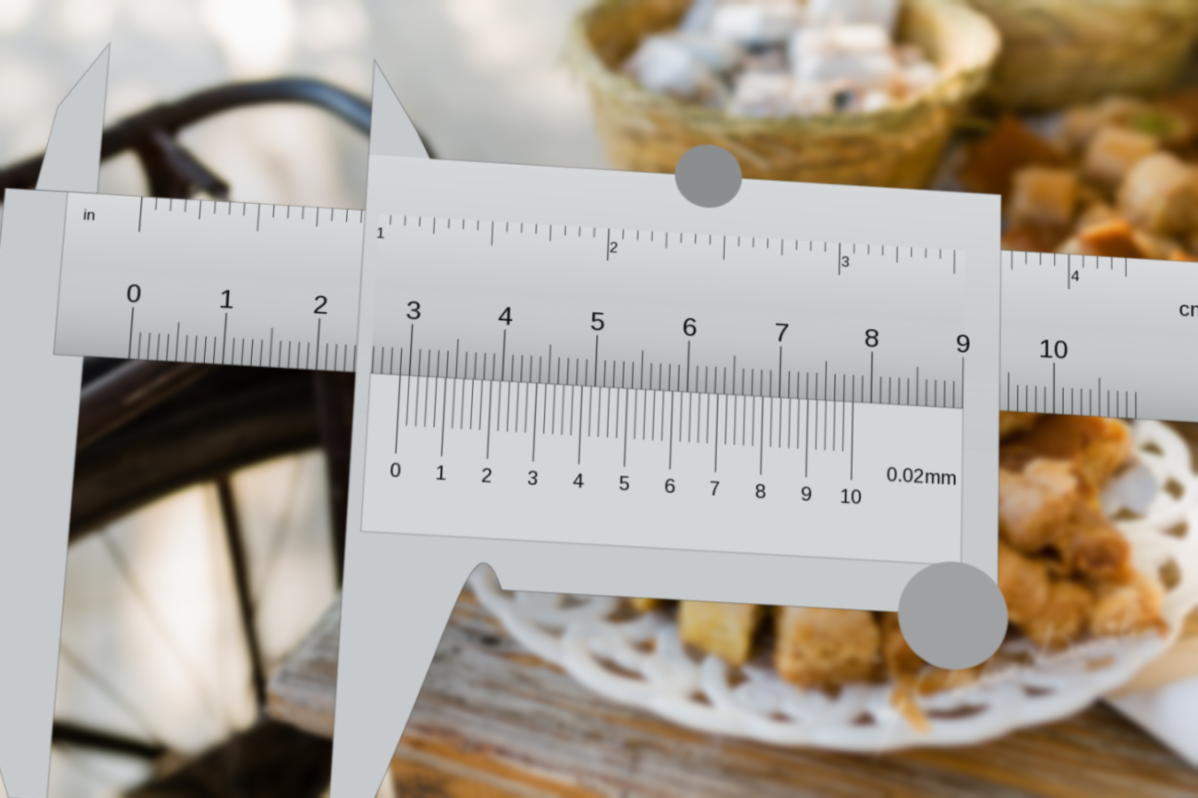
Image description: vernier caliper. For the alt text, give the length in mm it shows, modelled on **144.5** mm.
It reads **29.0** mm
